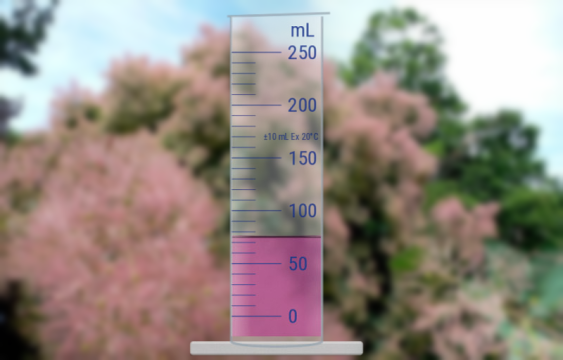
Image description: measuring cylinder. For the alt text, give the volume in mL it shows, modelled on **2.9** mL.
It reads **75** mL
